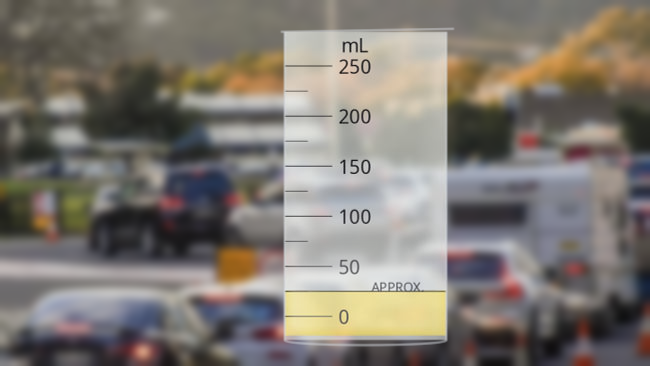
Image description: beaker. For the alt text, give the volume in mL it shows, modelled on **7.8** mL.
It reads **25** mL
